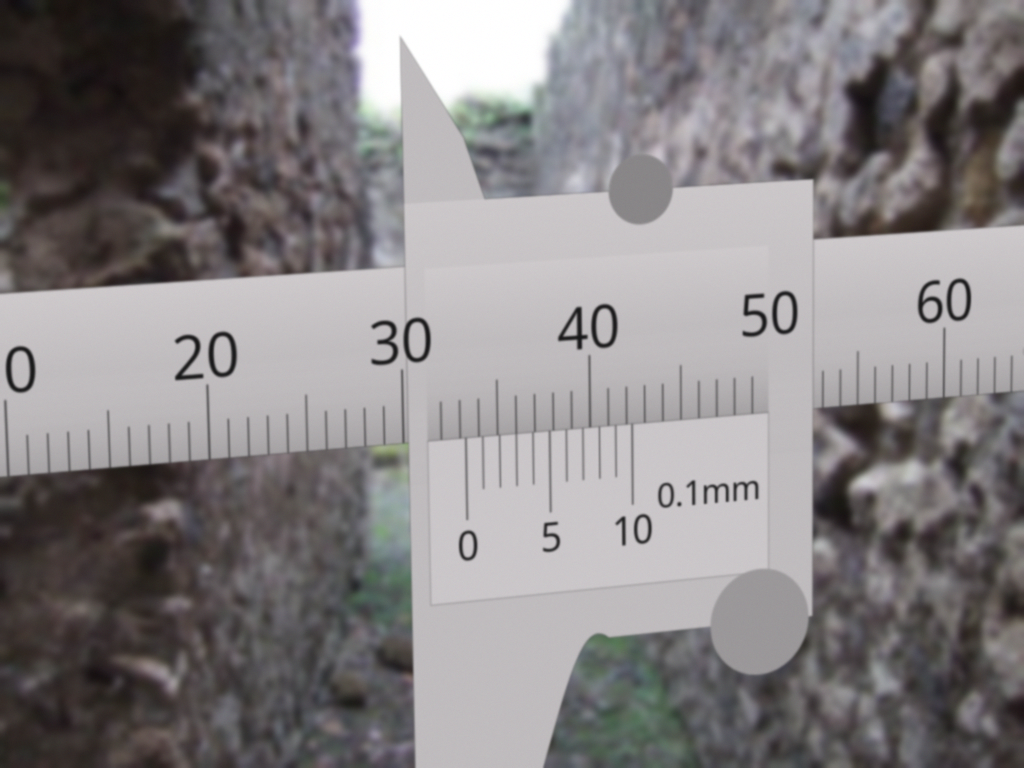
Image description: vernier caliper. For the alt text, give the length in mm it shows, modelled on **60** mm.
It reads **33.3** mm
